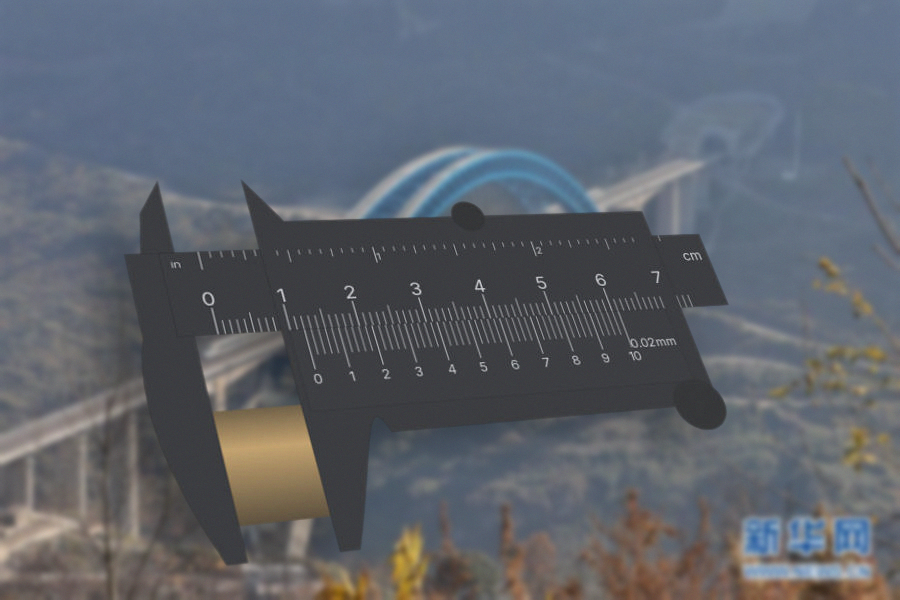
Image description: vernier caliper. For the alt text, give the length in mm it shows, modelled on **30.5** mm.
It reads **12.0** mm
